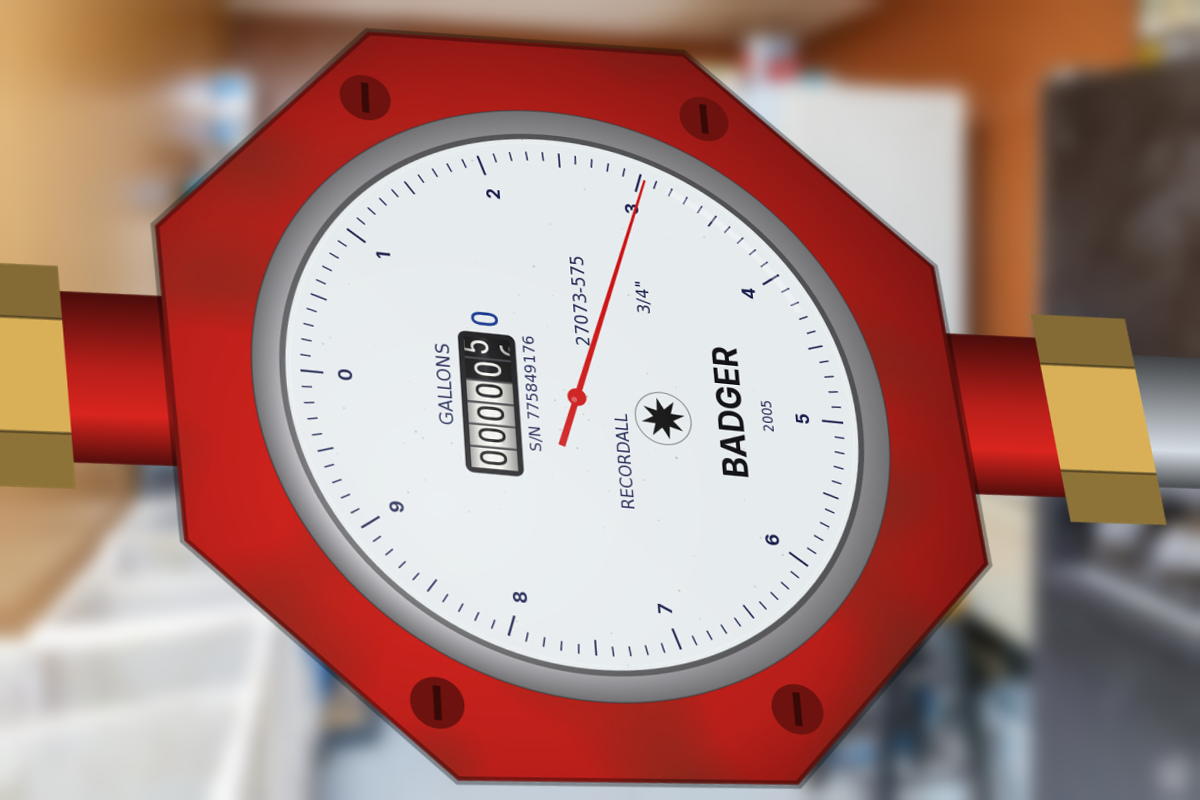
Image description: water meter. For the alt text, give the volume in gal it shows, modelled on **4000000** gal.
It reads **53.0** gal
